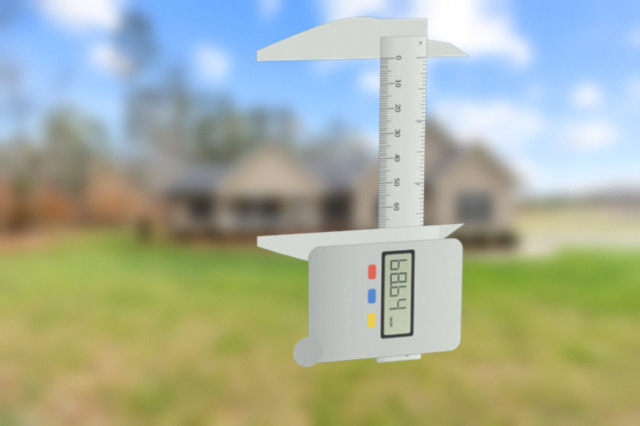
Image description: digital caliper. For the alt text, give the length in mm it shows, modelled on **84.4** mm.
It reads **68.64** mm
